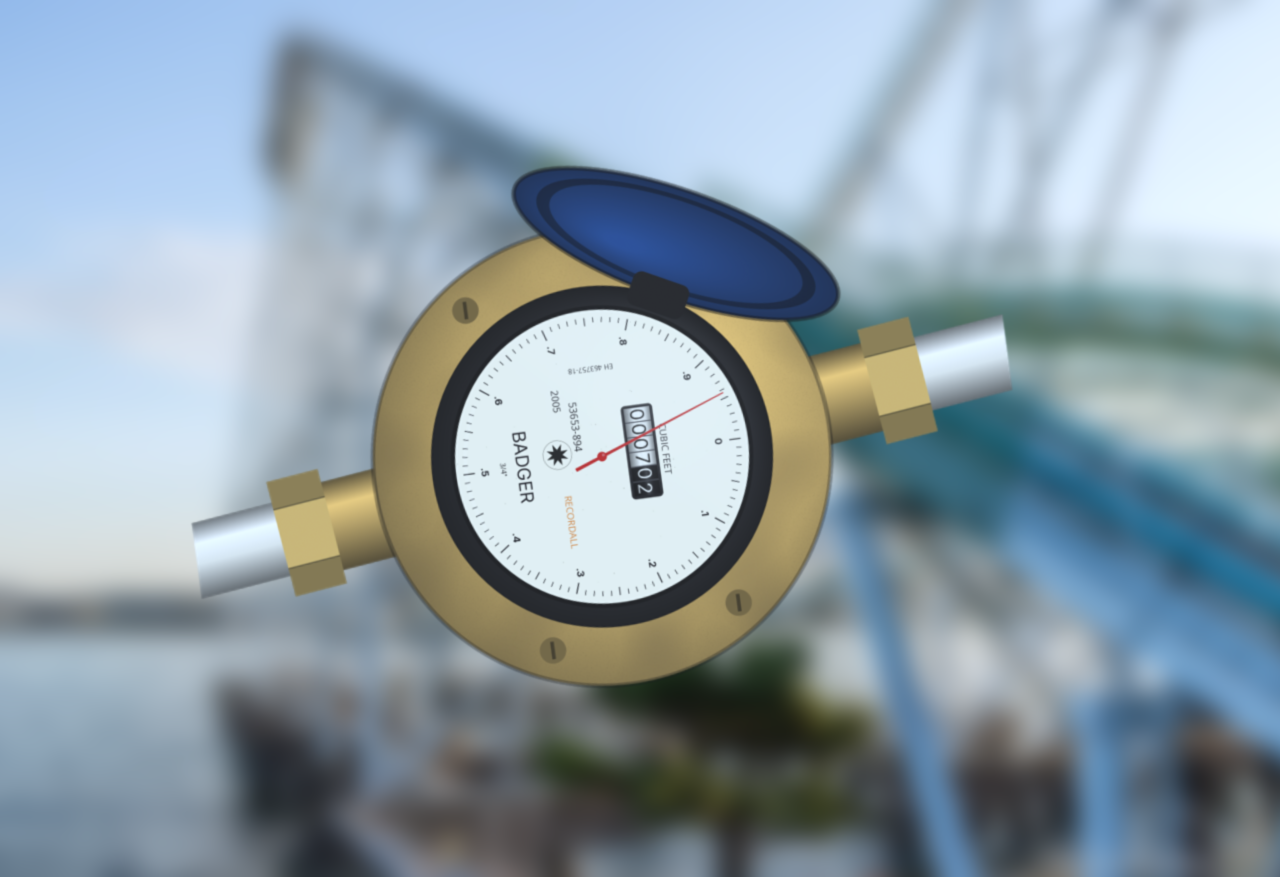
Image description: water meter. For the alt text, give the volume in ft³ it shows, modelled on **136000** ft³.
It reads **701.94** ft³
